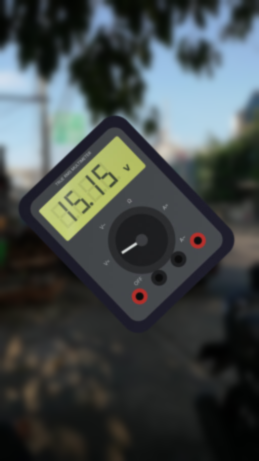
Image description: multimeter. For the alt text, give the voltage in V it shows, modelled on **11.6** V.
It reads **15.15** V
